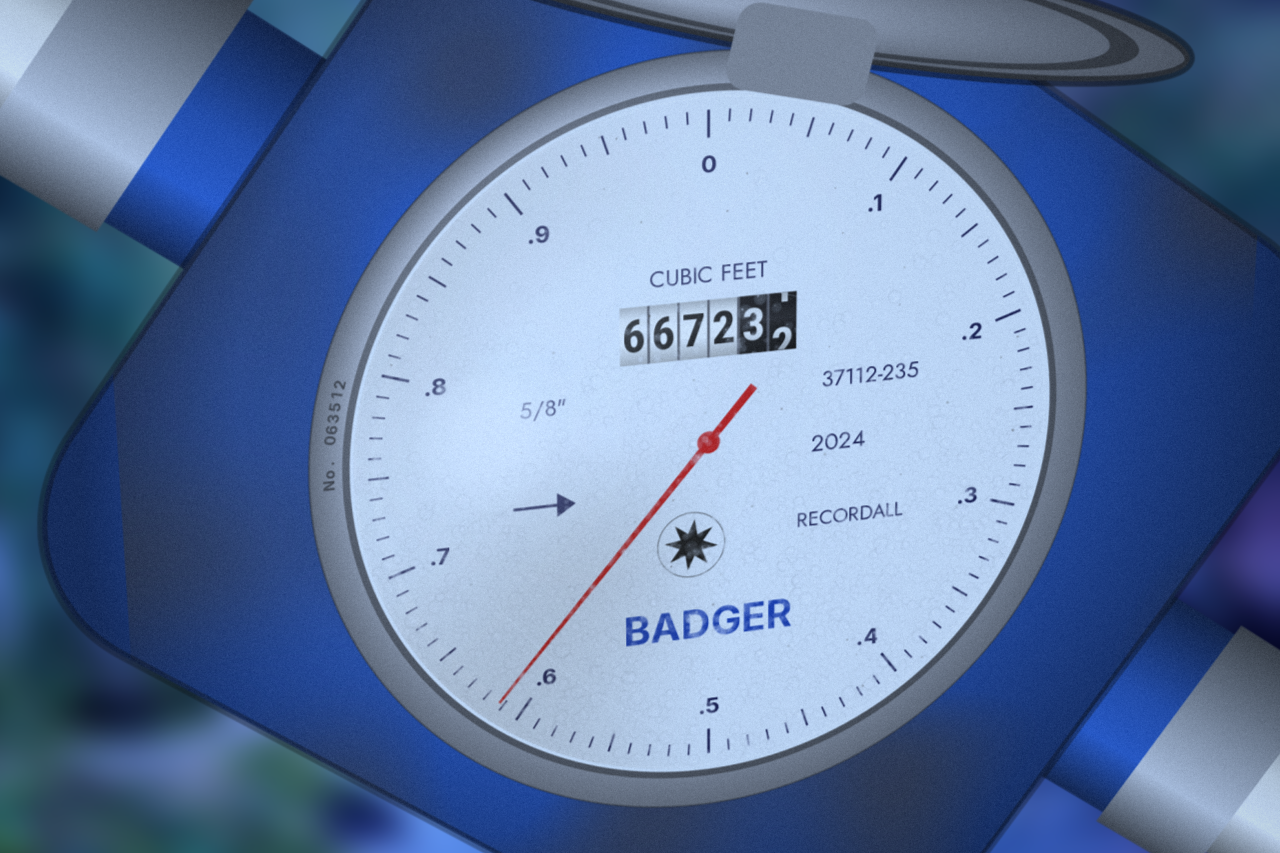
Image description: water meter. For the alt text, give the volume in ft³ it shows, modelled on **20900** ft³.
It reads **667231.61** ft³
